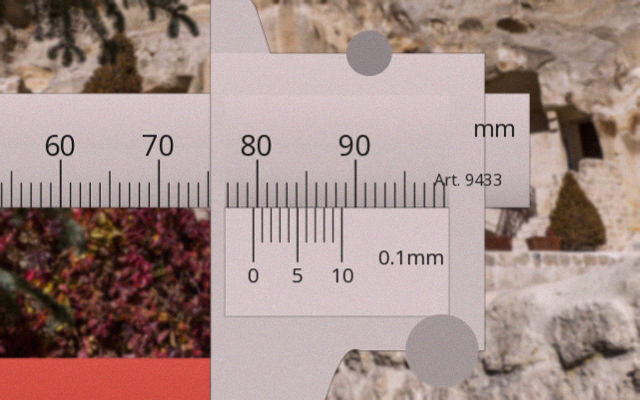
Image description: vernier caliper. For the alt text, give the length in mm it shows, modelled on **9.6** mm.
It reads **79.6** mm
